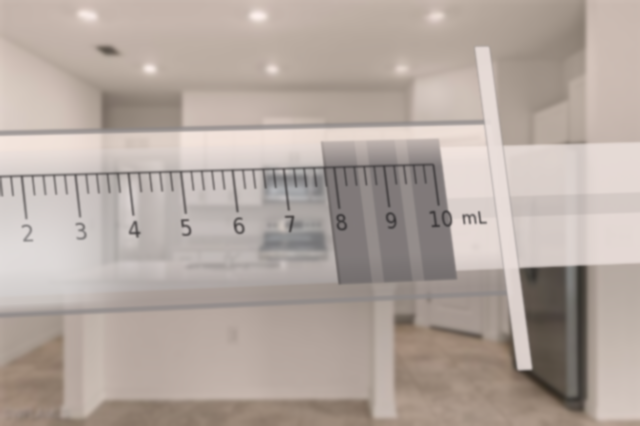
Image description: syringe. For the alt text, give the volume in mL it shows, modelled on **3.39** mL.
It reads **7.8** mL
